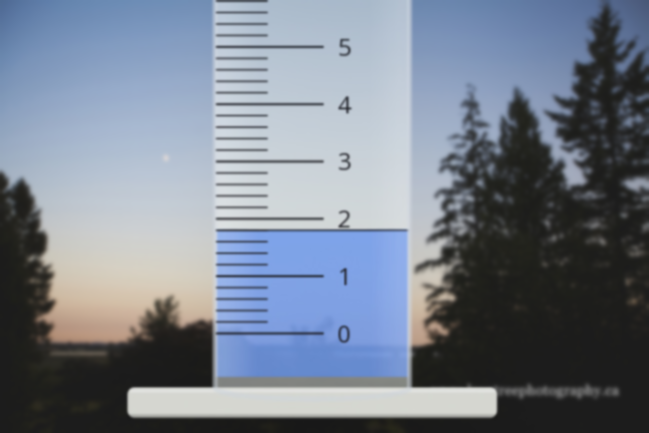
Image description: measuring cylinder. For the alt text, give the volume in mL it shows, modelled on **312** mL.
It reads **1.8** mL
